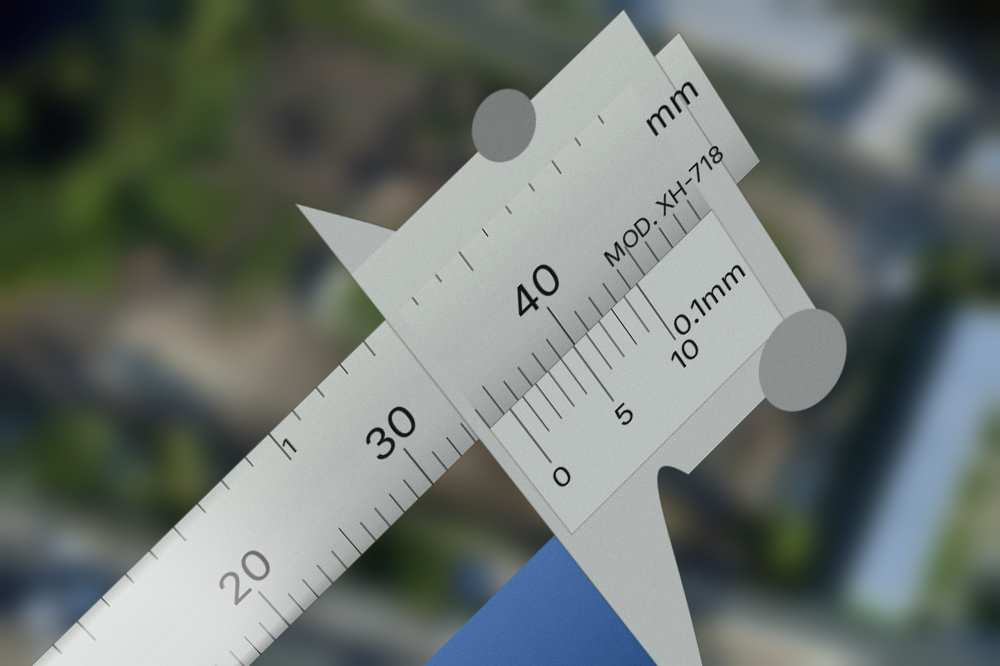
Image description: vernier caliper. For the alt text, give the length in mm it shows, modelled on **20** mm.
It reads **35.4** mm
